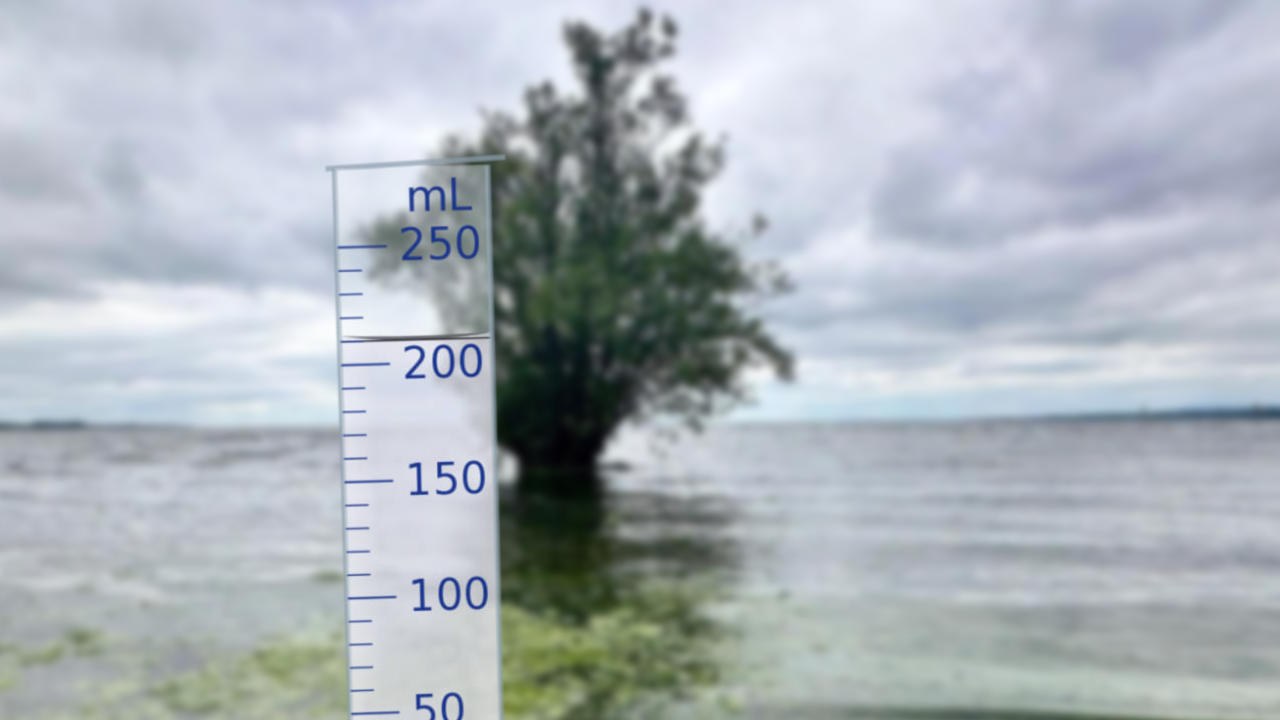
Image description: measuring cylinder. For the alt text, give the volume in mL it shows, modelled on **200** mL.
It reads **210** mL
